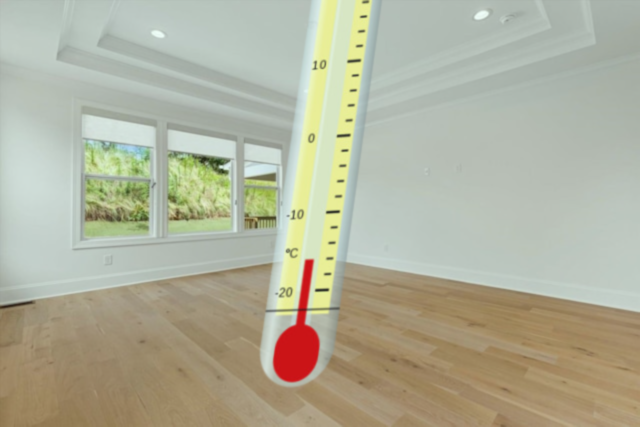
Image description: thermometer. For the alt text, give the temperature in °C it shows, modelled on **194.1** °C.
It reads **-16** °C
